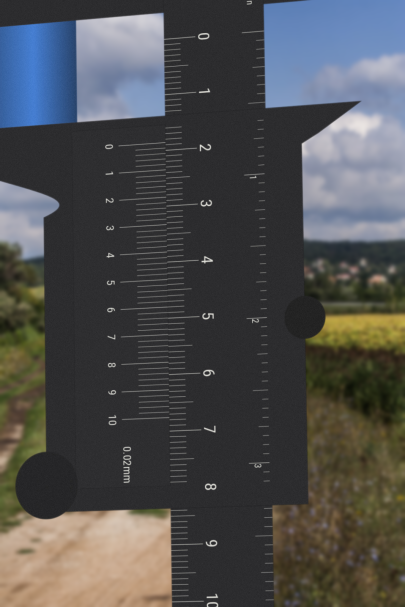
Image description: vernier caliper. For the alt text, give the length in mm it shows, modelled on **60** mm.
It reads **18.6** mm
